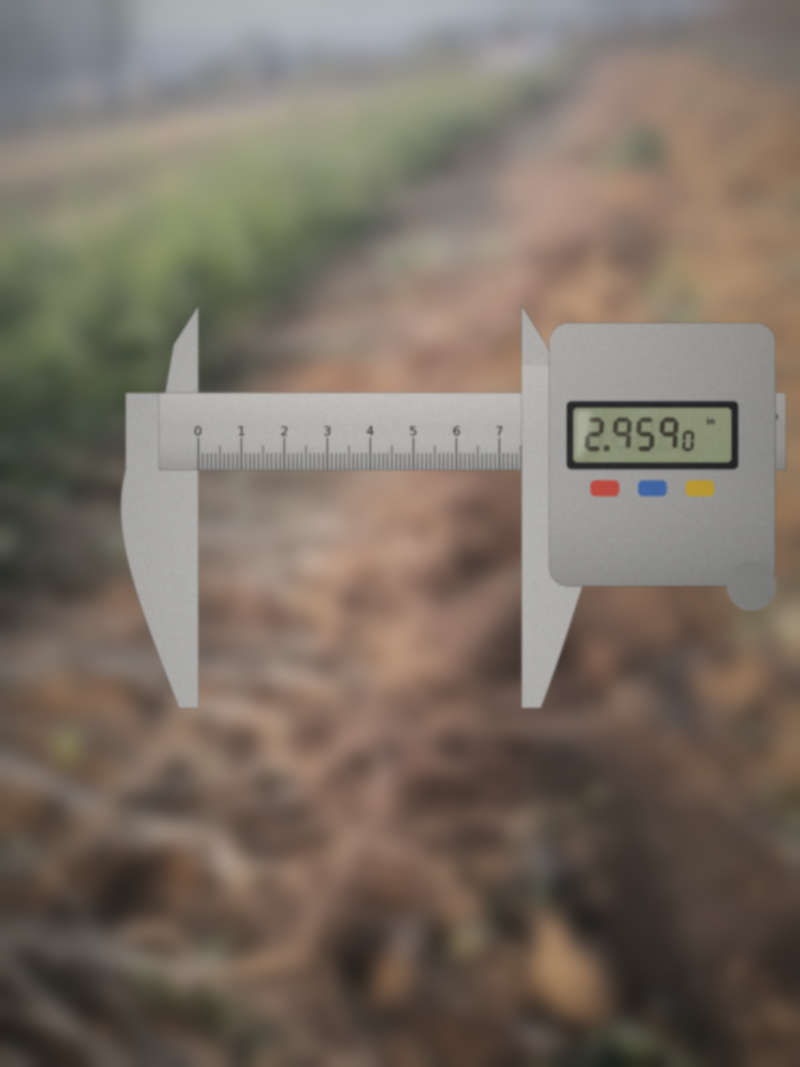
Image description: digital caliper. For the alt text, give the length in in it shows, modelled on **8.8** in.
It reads **2.9590** in
